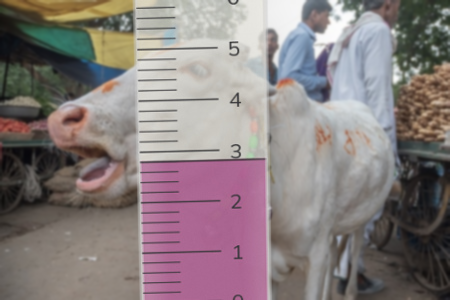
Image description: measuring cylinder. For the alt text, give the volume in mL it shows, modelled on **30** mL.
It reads **2.8** mL
